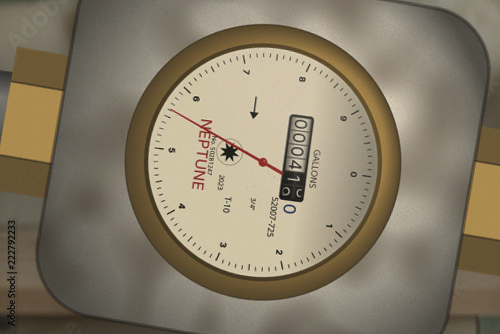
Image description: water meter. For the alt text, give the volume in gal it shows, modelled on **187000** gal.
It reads **4185.6** gal
